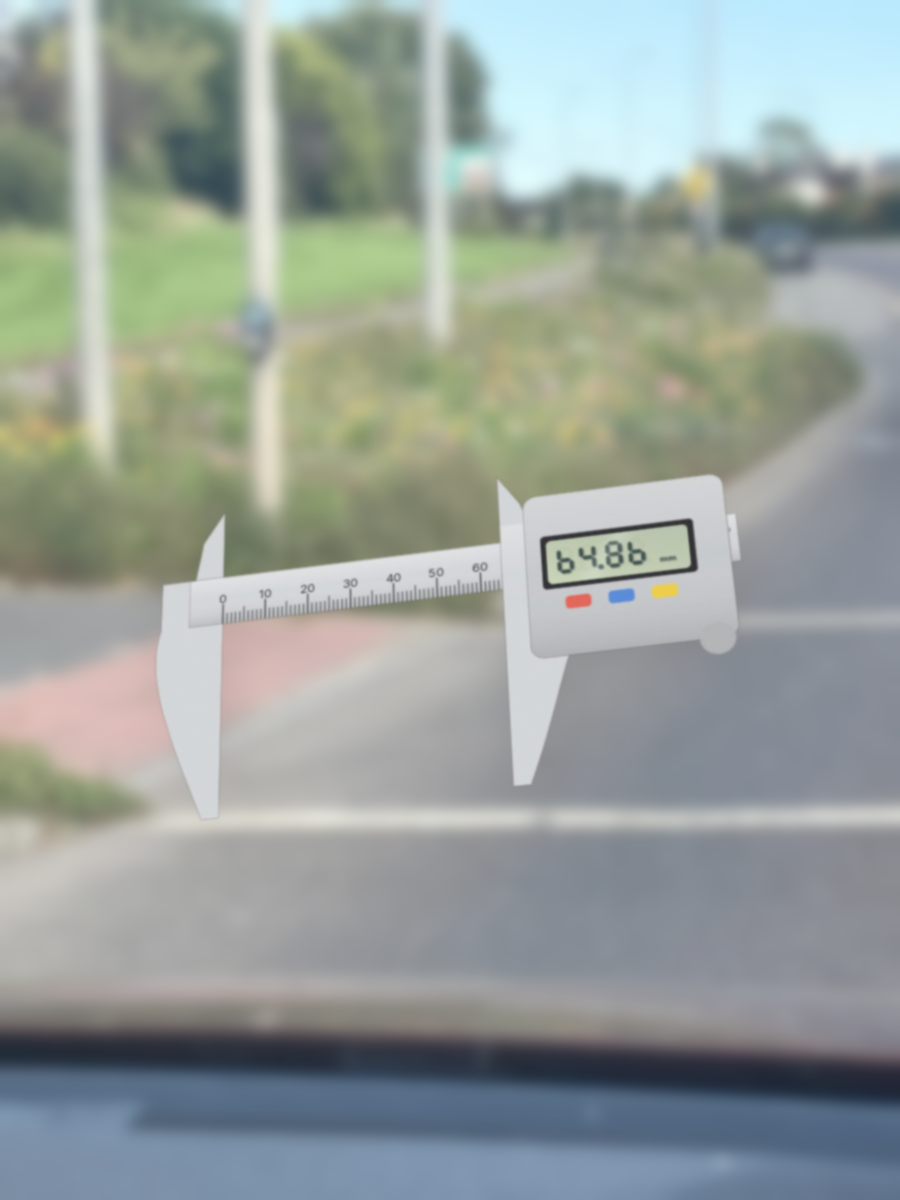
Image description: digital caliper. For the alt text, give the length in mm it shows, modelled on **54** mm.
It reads **64.86** mm
